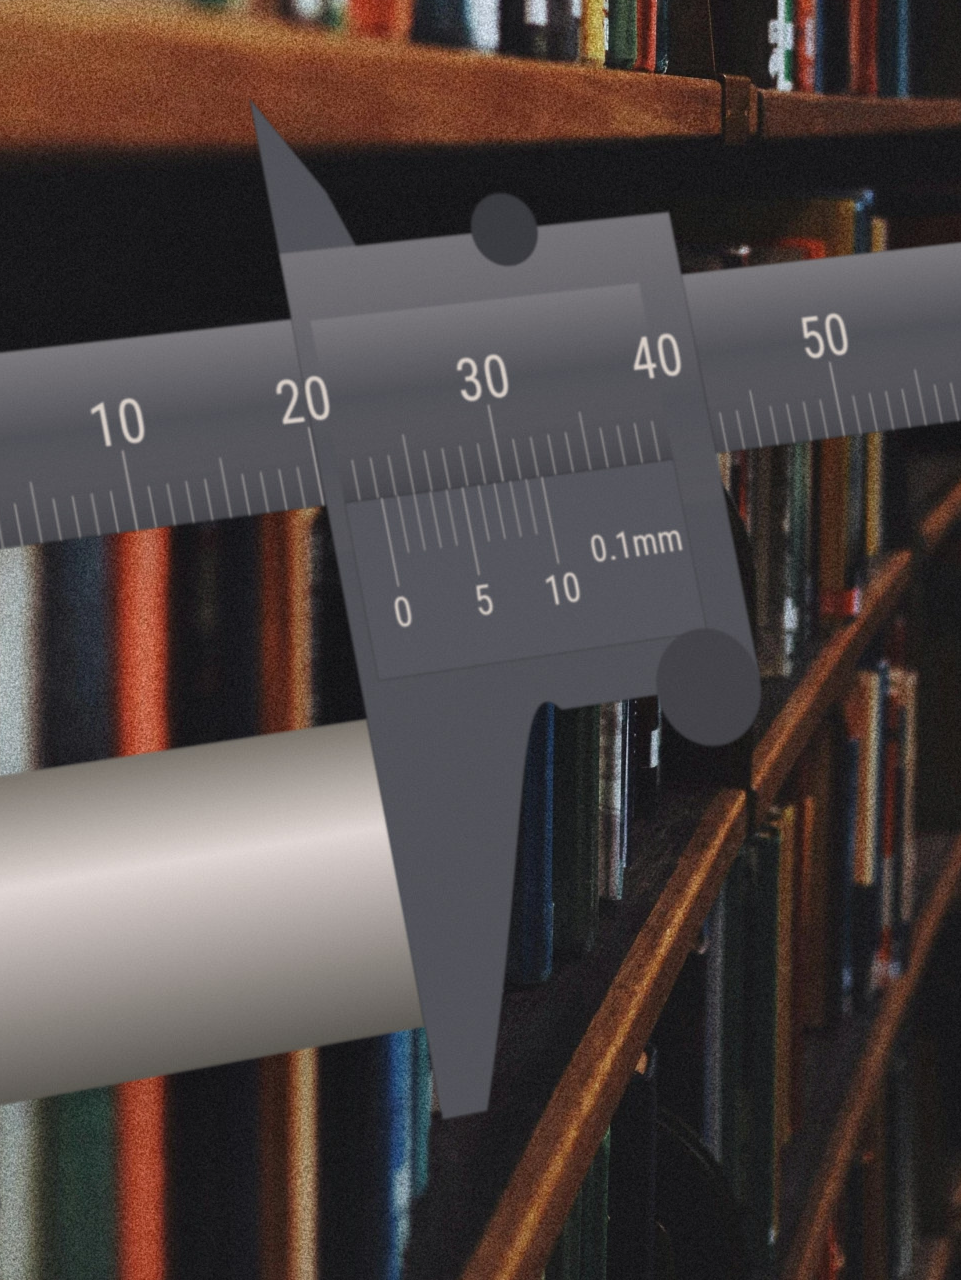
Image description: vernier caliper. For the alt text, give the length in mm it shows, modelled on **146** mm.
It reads **23.2** mm
